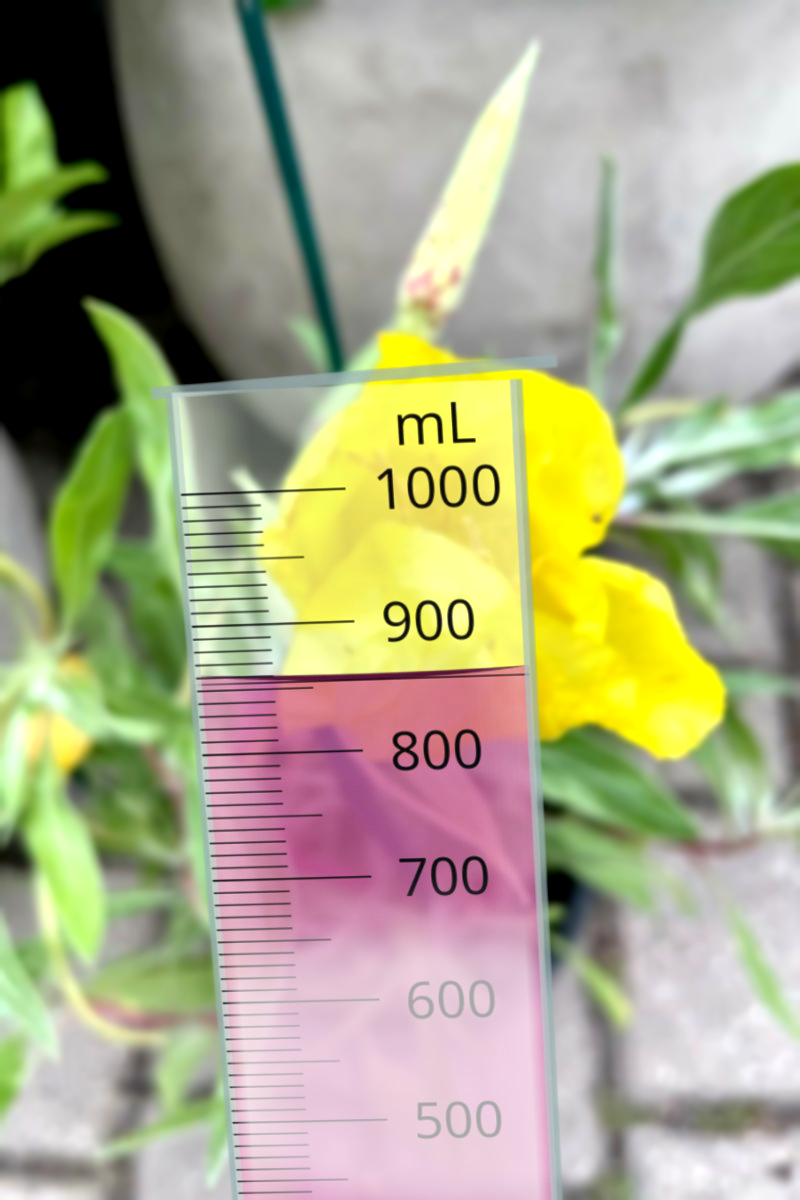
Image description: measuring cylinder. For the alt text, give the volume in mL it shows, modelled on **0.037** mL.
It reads **855** mL
